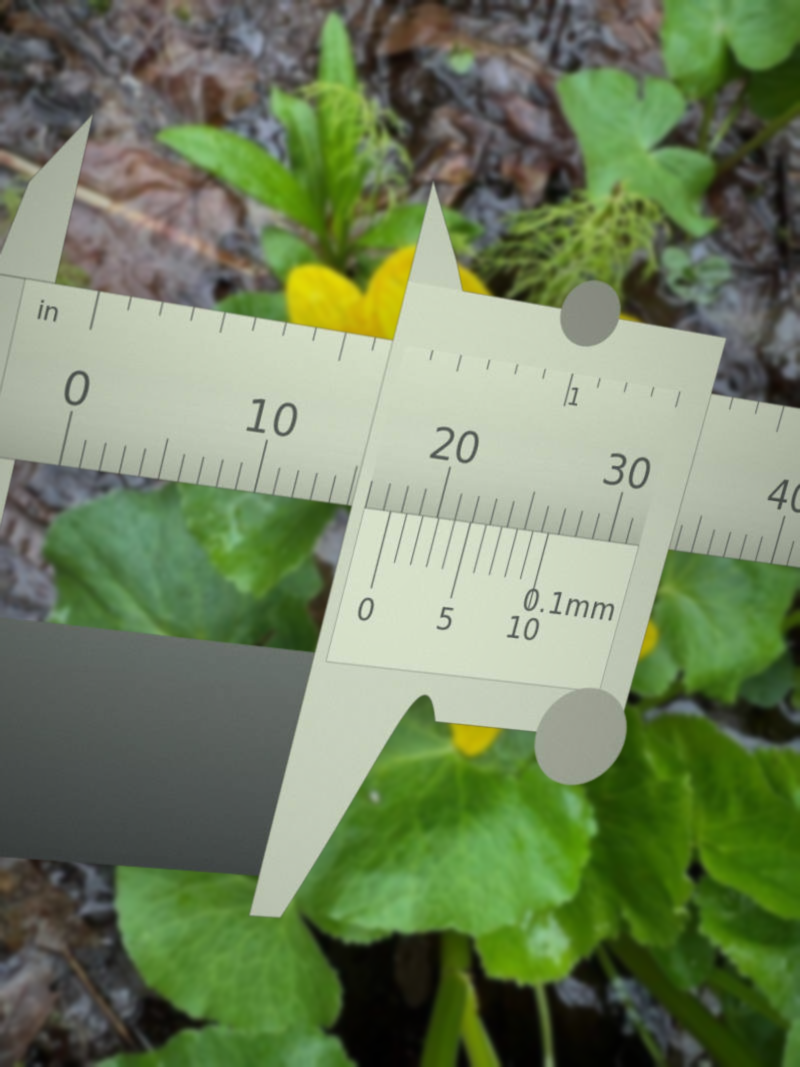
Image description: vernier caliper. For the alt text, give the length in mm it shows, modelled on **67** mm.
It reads **17.4** mm
